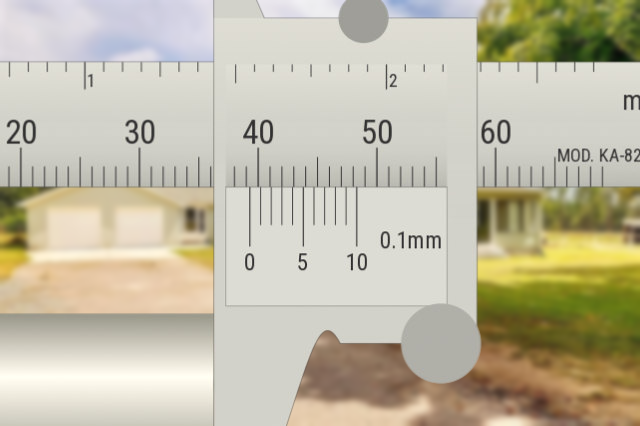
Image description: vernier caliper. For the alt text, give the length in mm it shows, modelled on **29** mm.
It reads **39.3** mm
